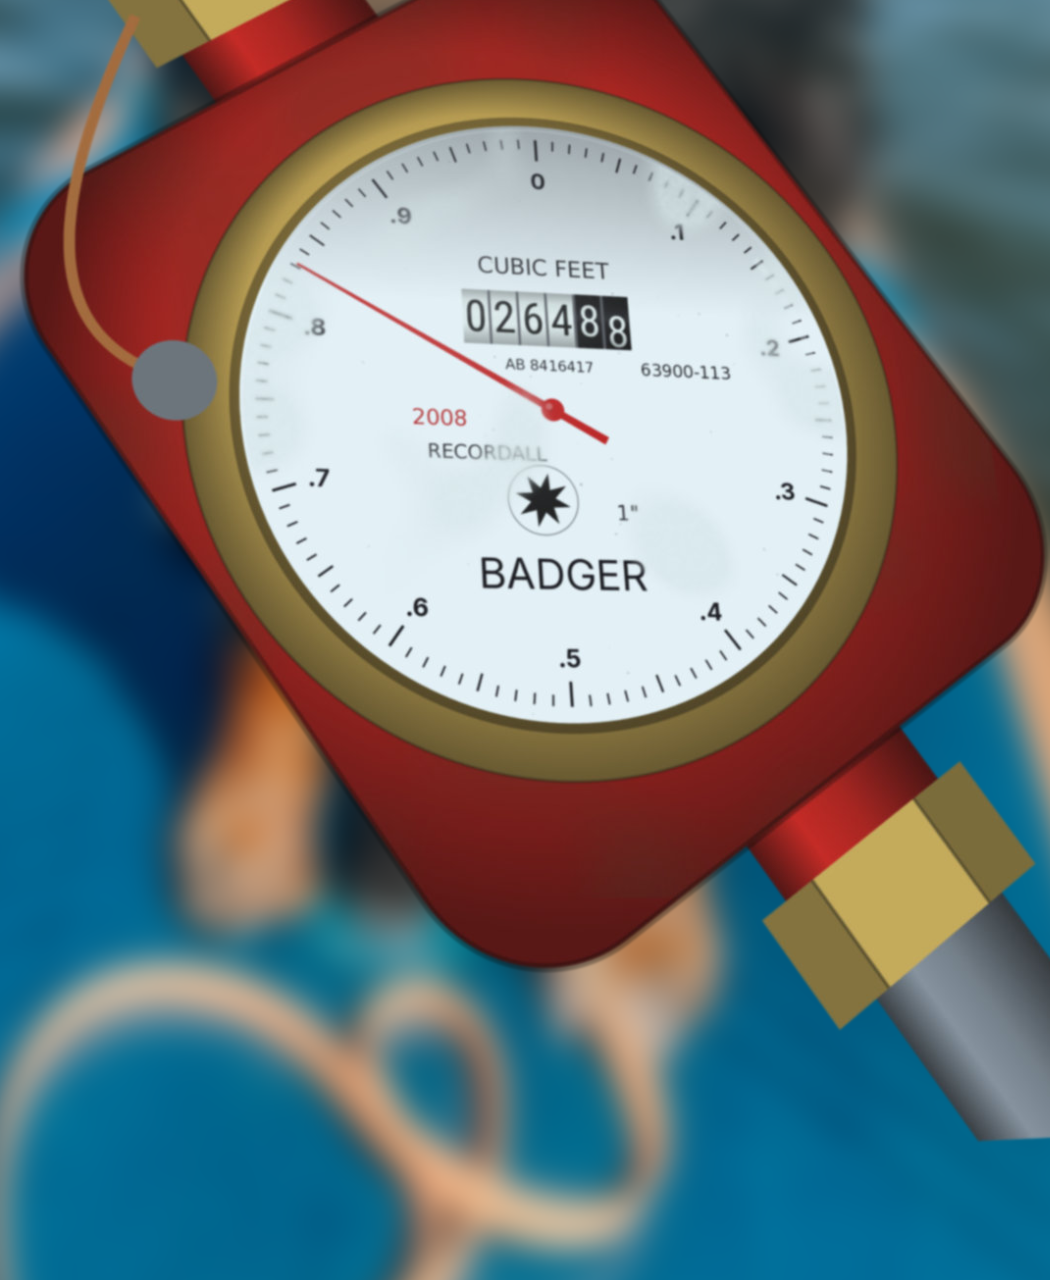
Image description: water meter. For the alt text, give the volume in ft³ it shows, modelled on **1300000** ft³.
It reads **26487.83** ft³
